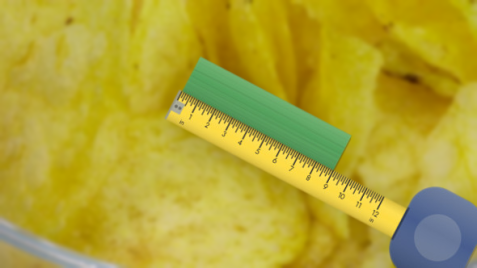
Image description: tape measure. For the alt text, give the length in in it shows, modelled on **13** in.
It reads **9** in
